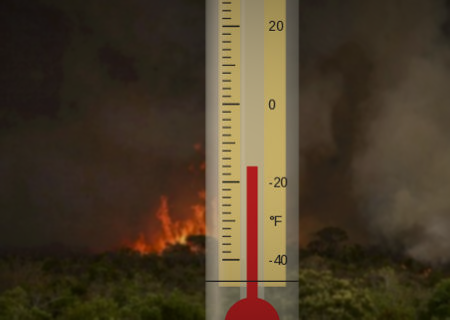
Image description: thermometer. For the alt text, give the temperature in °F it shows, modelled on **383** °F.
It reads **-16** °F
